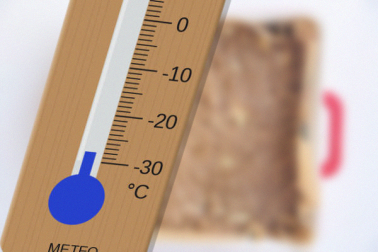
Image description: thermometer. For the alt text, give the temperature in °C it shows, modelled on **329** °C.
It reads **-28** °C
